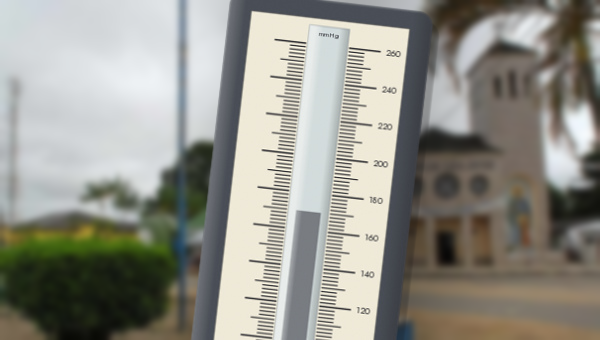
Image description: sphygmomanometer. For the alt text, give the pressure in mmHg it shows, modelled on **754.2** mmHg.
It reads **170** mmHg
